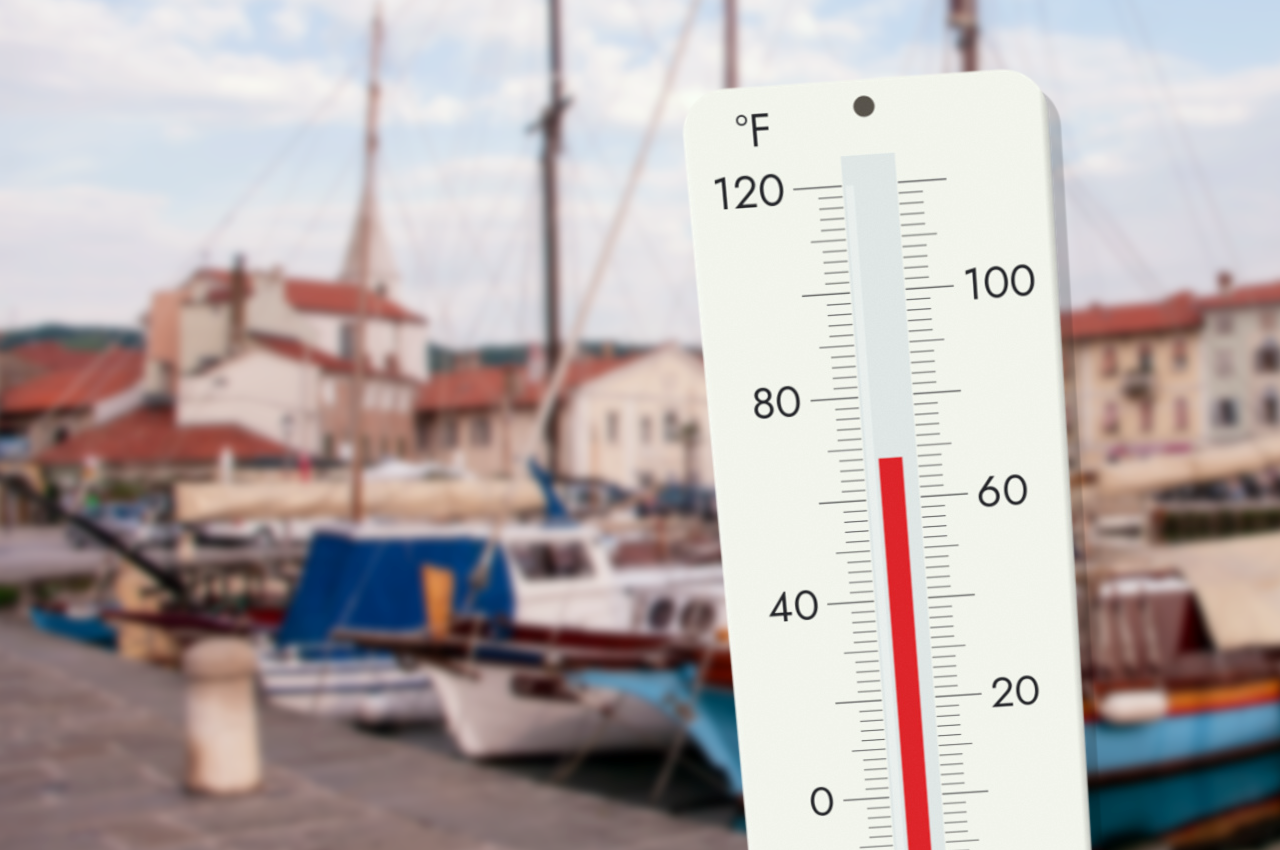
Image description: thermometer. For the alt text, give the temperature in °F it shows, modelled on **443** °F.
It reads **68** °F
